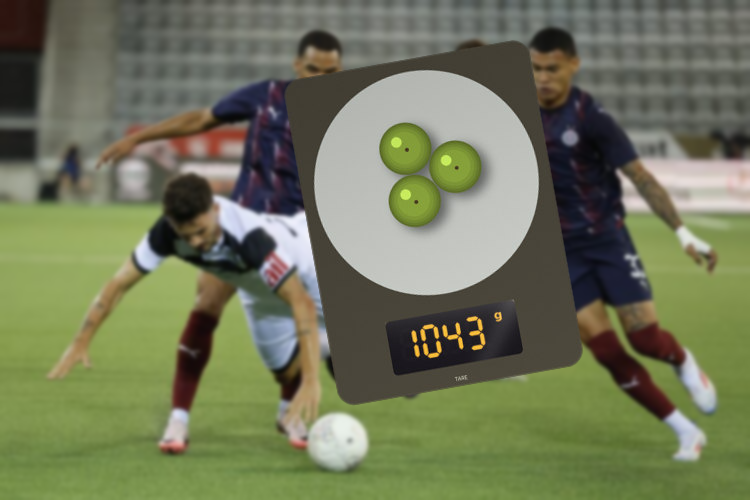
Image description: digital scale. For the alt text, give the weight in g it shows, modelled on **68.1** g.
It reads **1043** g
